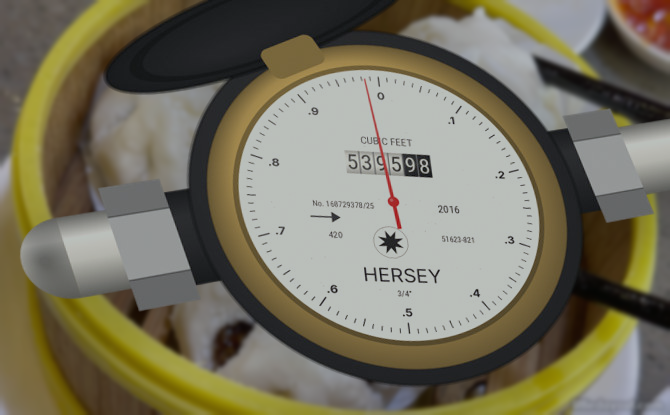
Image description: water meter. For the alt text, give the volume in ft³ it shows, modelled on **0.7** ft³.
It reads **539597.98** ft³
